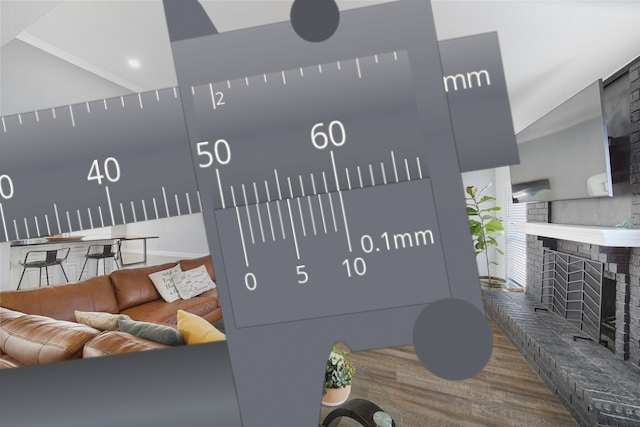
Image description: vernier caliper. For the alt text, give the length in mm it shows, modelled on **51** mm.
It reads **51.1** mm
